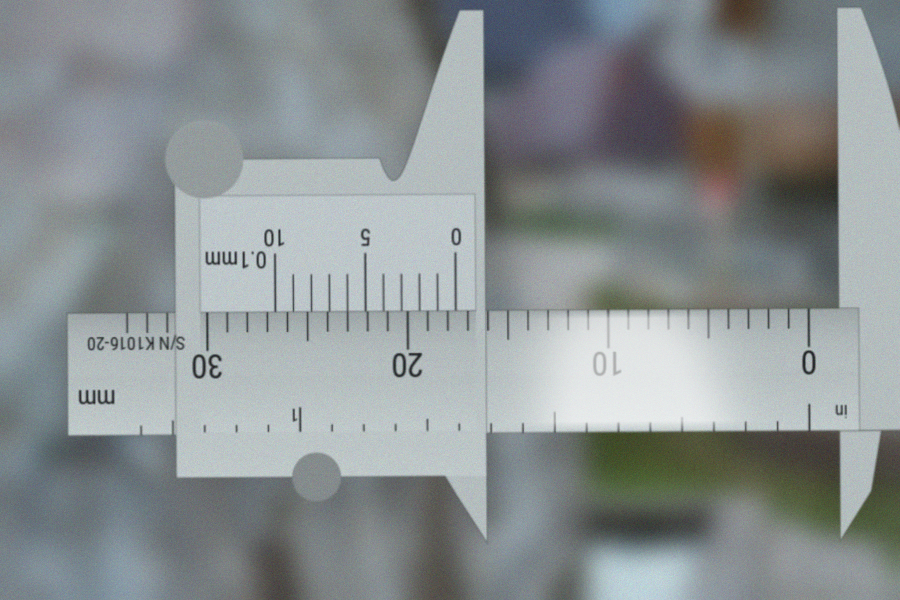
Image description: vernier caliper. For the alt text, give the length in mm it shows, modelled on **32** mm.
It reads **17.6** mm
